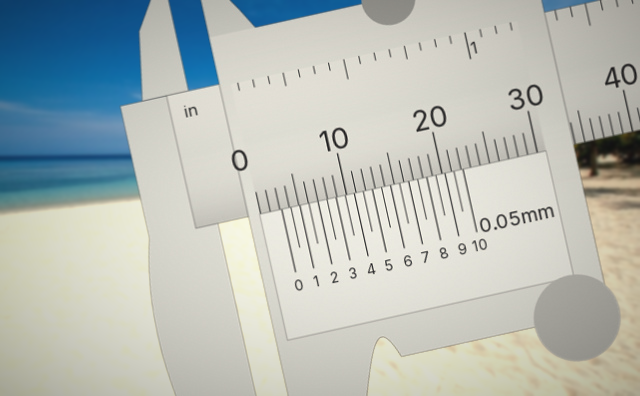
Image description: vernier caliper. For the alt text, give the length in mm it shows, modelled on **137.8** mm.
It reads **3.2** mm
